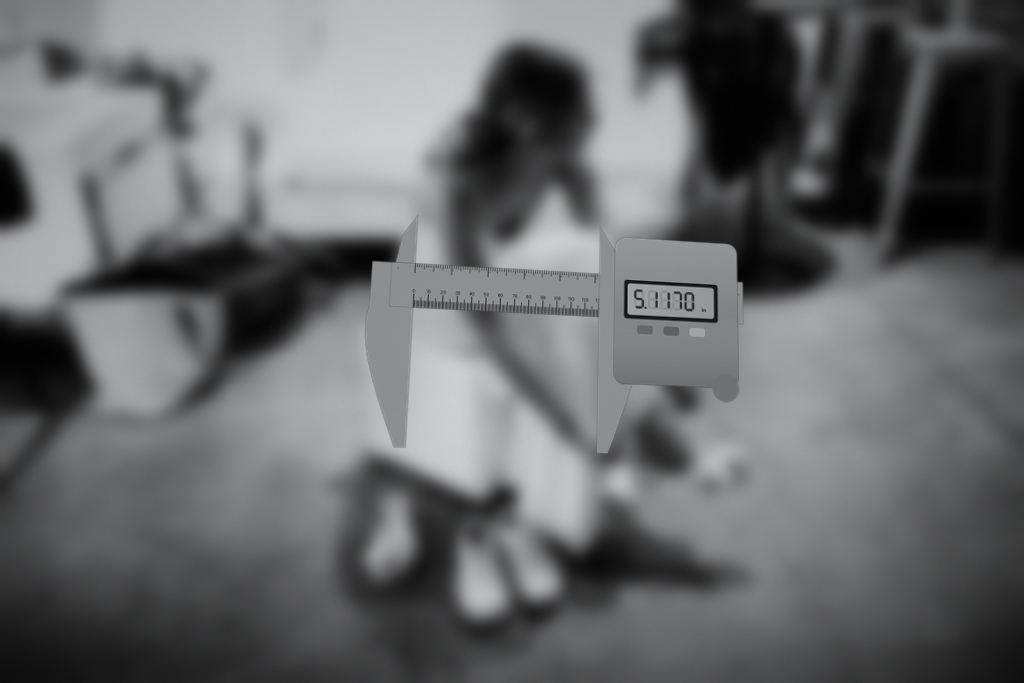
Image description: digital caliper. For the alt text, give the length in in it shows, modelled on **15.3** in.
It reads **5.1170** in
